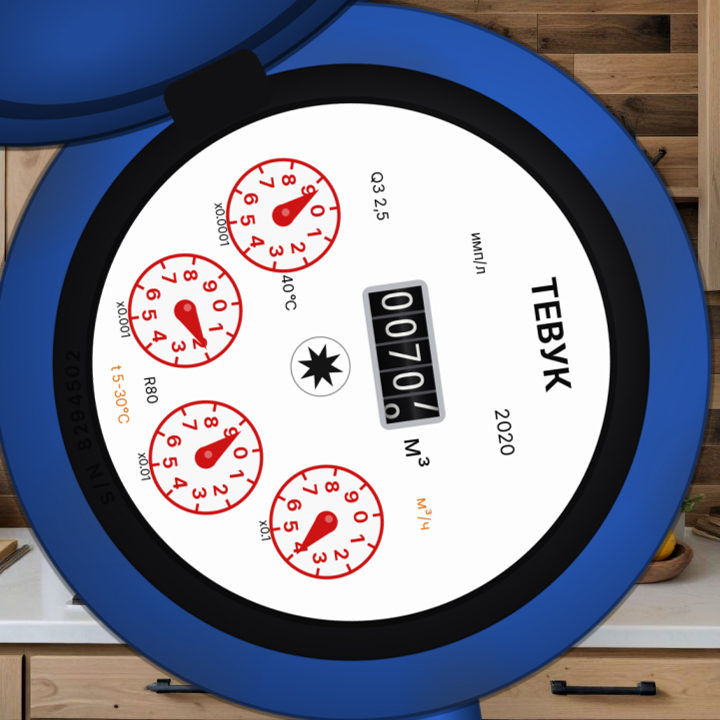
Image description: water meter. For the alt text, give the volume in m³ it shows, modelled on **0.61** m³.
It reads **707.3919** m³
